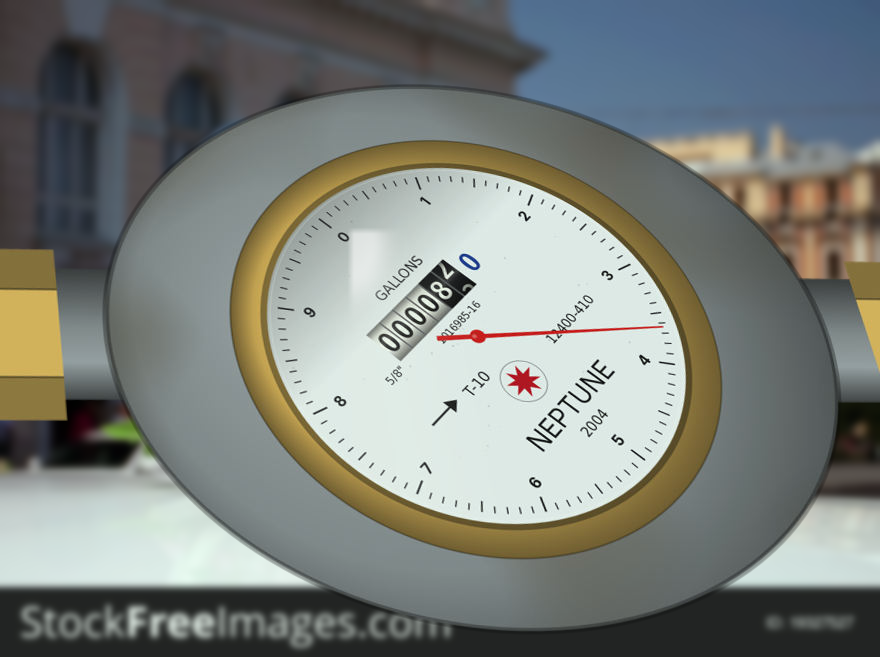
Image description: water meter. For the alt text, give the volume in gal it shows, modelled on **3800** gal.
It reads **823.6** gal
